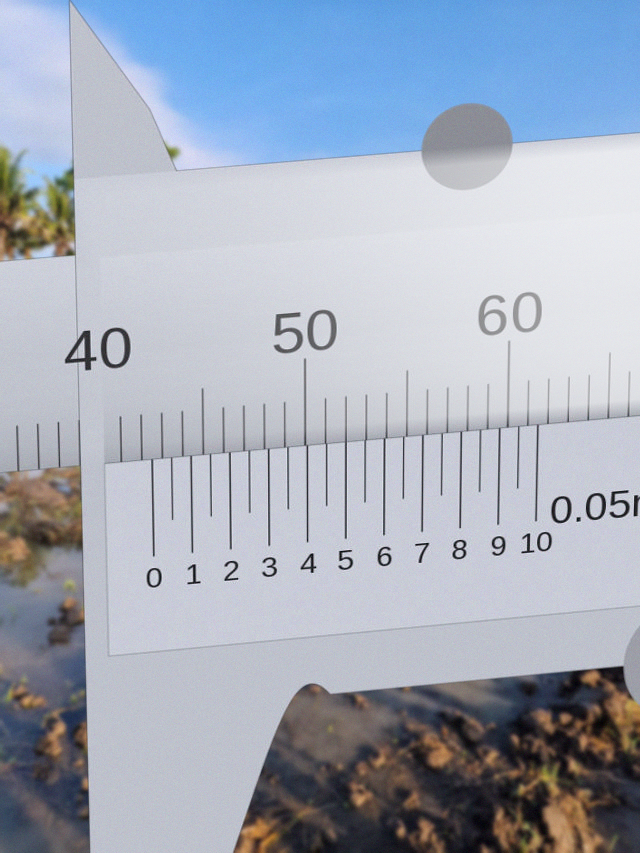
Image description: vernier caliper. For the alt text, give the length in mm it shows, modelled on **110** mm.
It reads **42.5** mm
